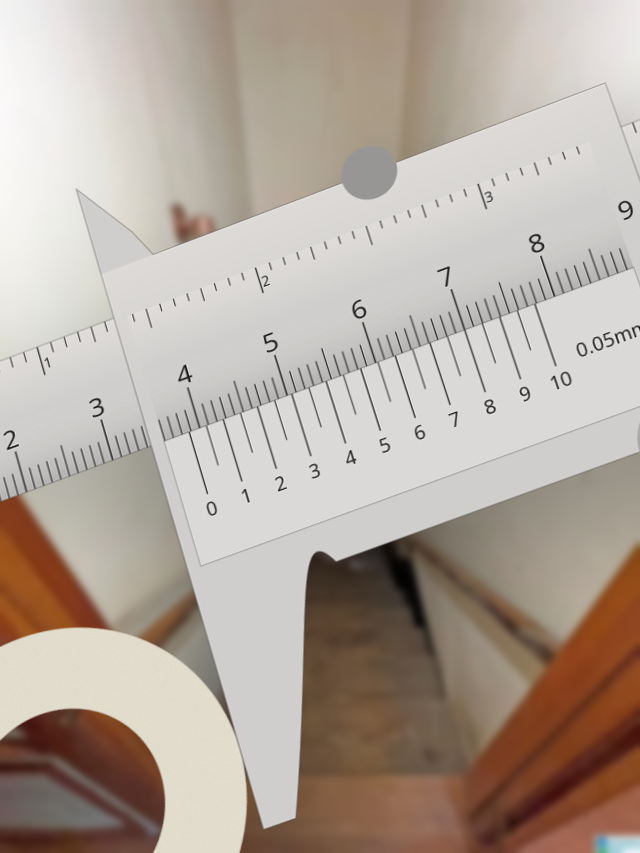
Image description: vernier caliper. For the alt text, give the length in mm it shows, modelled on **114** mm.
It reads **38.8** mm
